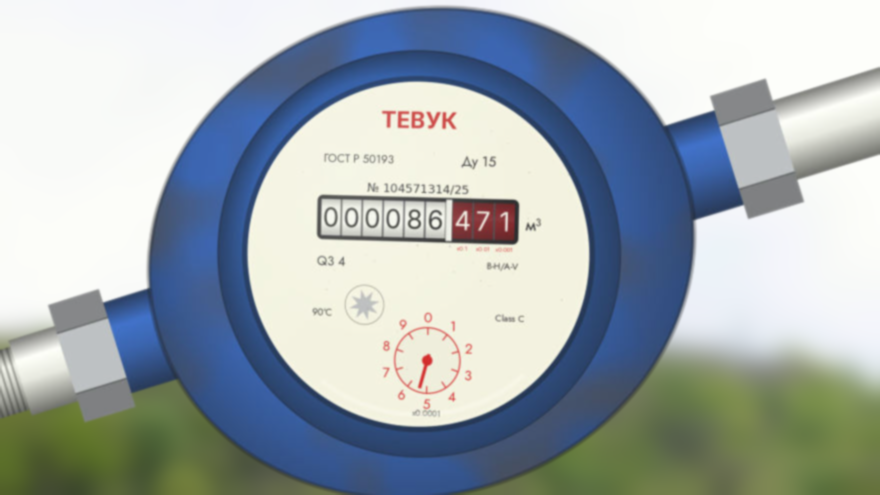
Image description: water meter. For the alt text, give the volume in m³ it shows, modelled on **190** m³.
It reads **86.4715** m³
